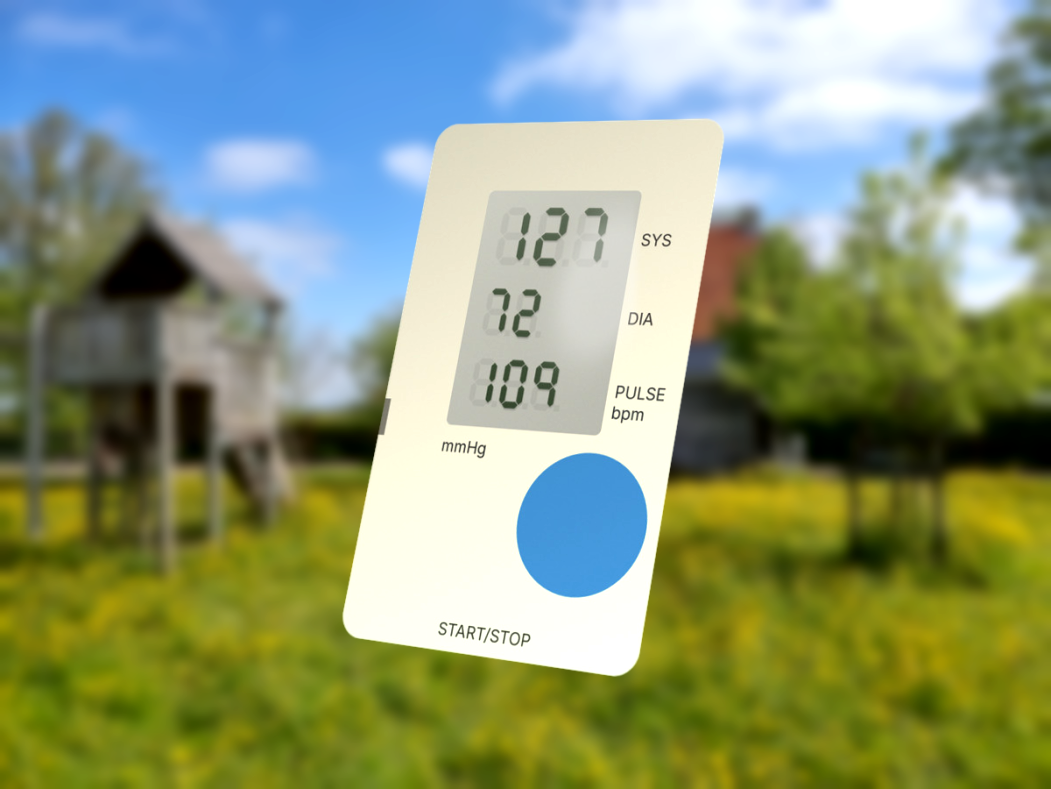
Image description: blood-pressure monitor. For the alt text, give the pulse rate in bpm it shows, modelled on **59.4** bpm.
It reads **109** bpm
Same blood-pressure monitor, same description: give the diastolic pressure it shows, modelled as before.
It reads **72** mmHg
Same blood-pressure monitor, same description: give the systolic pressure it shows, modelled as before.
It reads **127** mmHg
